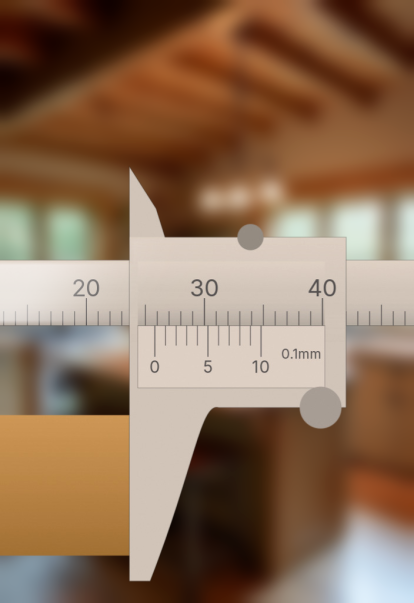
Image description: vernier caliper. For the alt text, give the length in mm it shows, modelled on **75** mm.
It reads **25.8** mm
